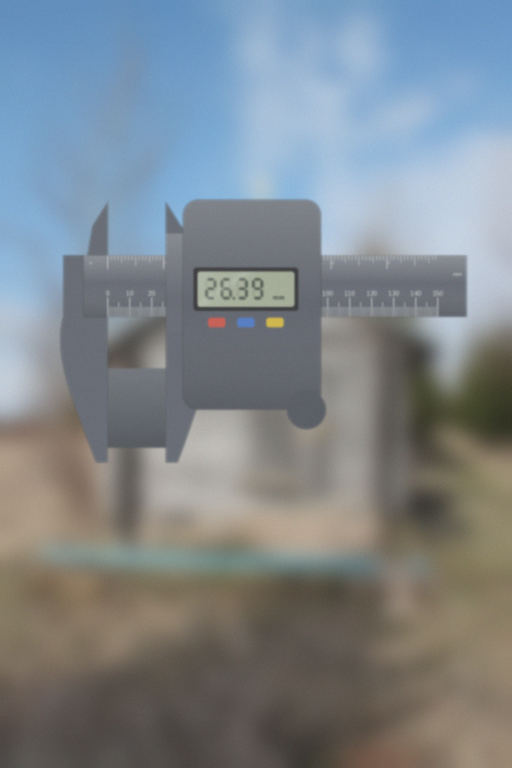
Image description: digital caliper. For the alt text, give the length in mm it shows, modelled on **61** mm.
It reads **26.39** mm
